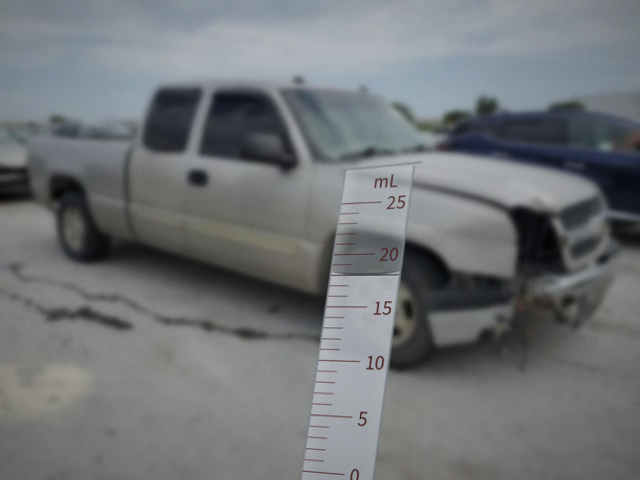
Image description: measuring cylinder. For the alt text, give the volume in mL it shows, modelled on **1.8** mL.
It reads **18** mL
